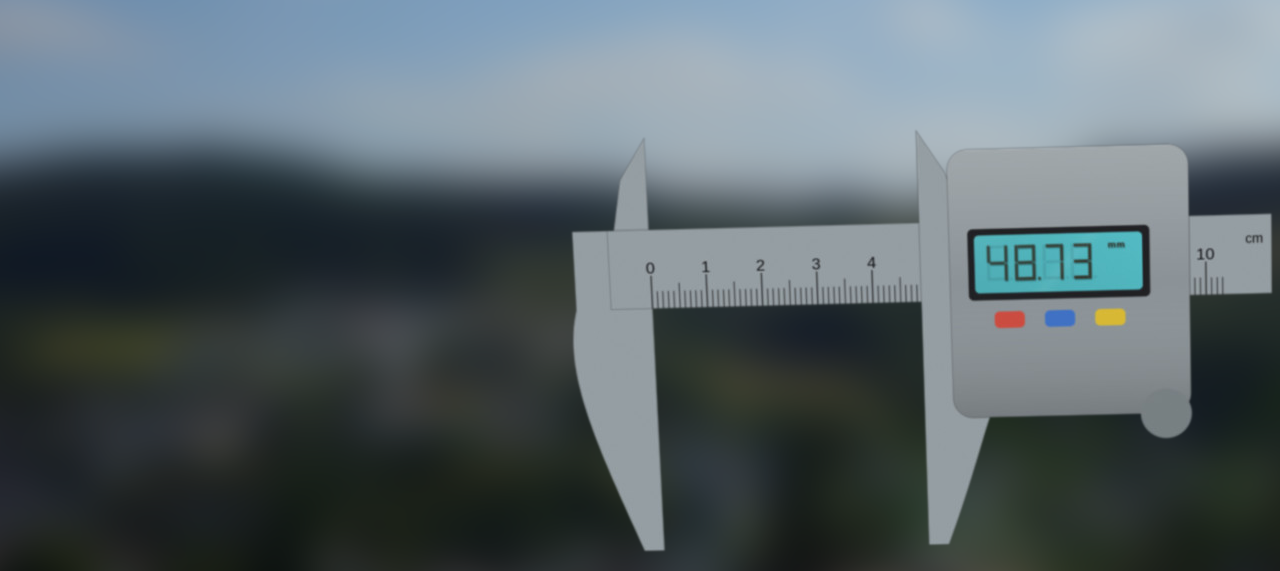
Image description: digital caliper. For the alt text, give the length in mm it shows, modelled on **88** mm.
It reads **48.73** mm
